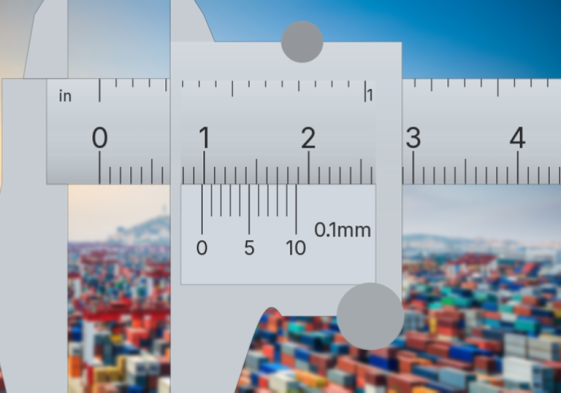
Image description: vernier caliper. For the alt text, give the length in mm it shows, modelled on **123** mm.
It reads **9.8** mm
